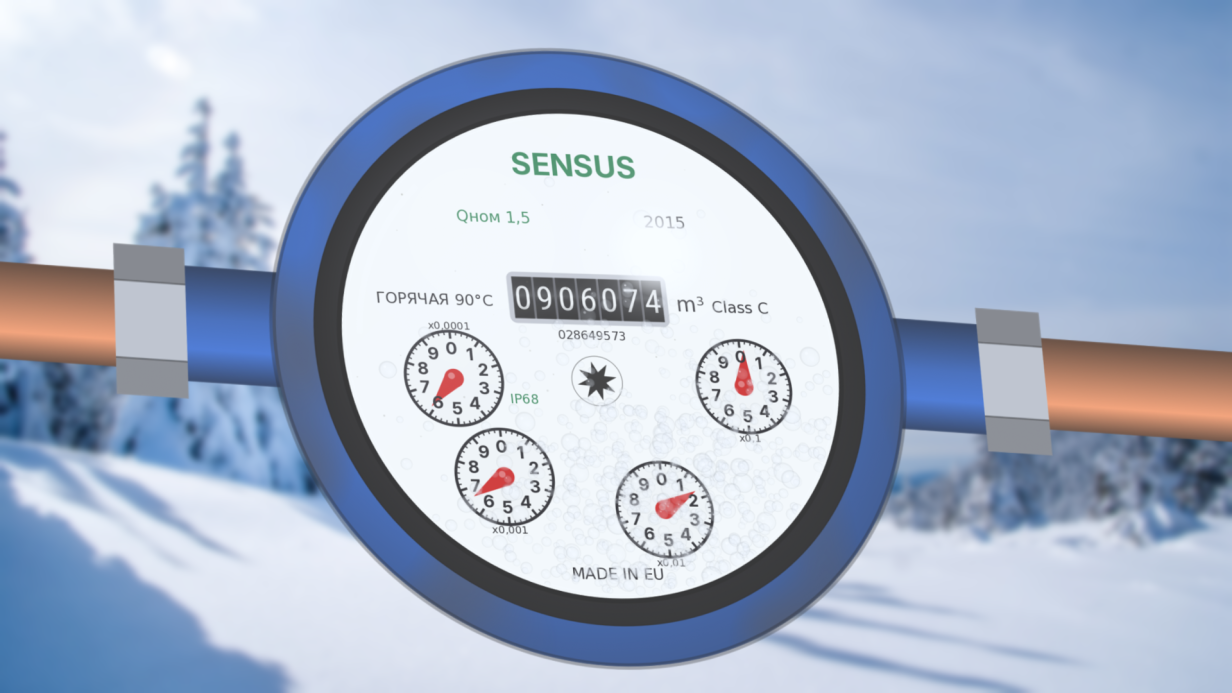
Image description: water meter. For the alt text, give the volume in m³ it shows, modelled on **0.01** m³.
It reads **906074.0166** m³
